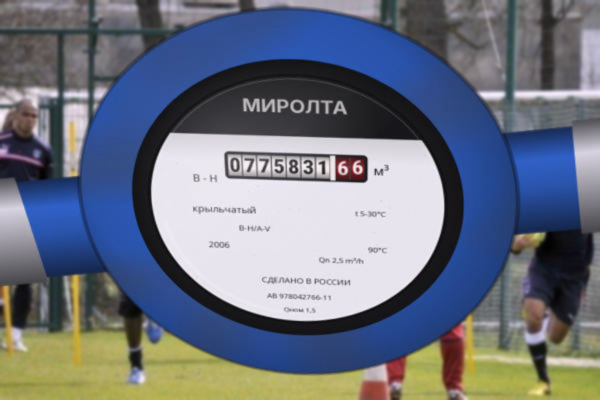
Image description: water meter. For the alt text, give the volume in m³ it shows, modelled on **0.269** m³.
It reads **775831.66** m³
